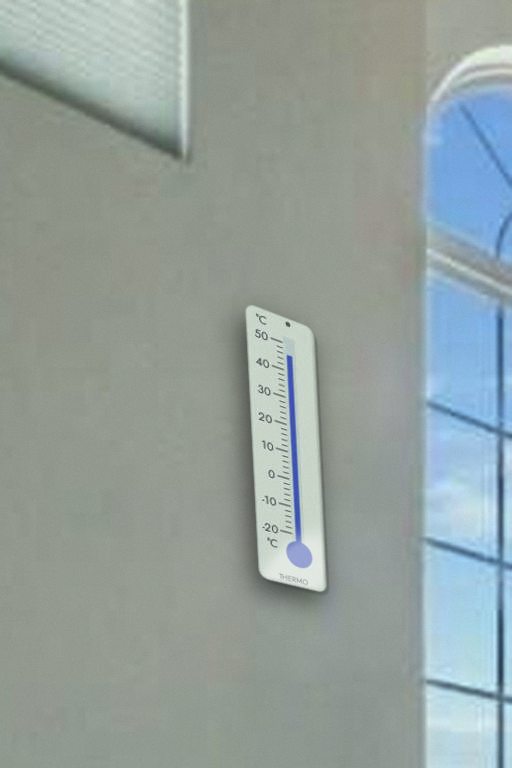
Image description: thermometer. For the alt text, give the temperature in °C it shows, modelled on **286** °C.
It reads **46** °C
